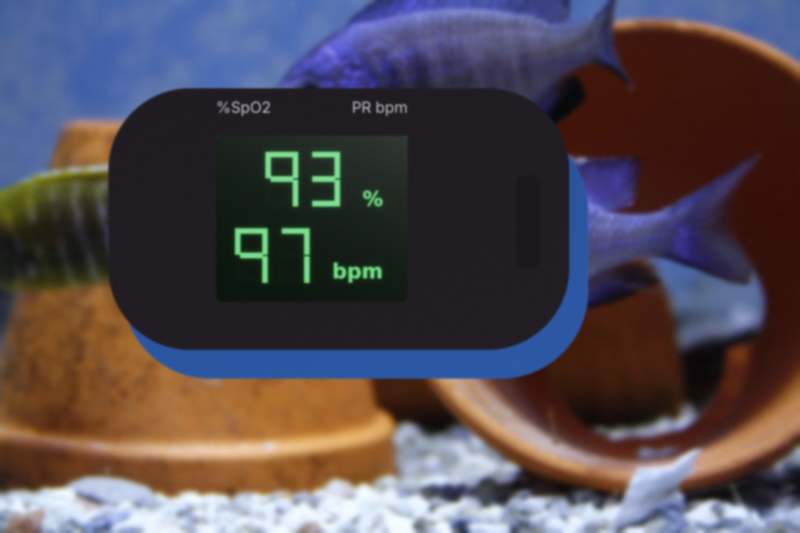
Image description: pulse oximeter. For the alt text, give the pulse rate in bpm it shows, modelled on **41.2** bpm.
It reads **97** bpm
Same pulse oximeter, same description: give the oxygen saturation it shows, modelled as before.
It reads **93** %
